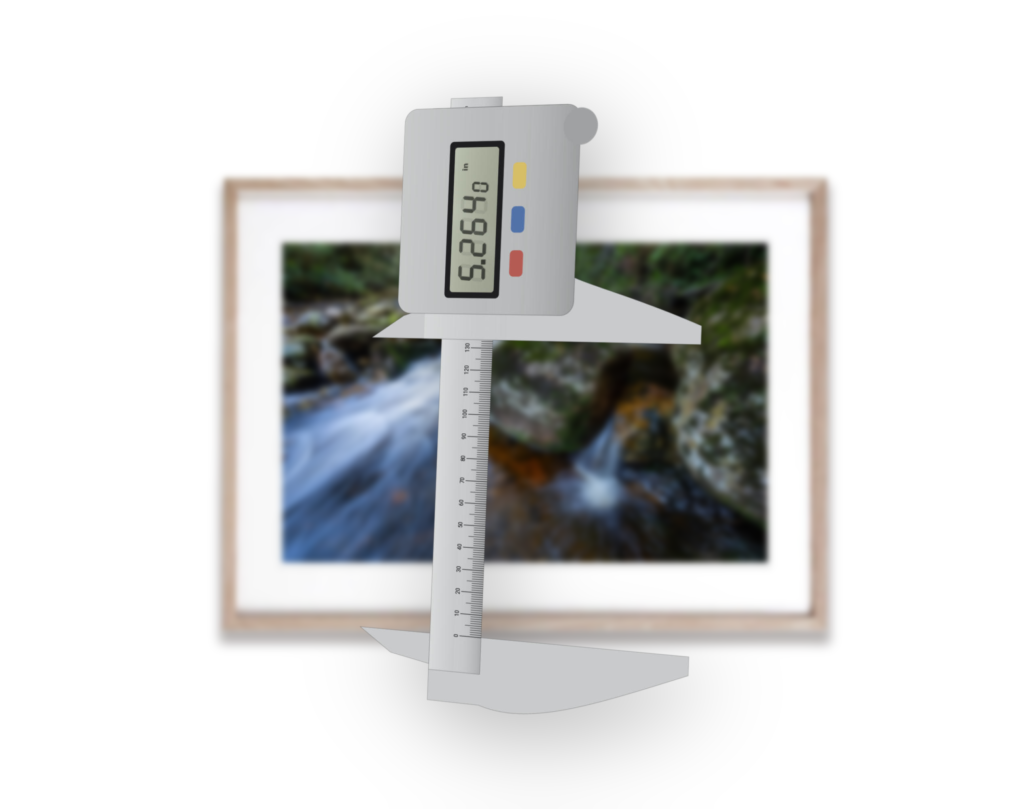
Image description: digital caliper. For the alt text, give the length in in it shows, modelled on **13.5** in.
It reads **5.2640** in
